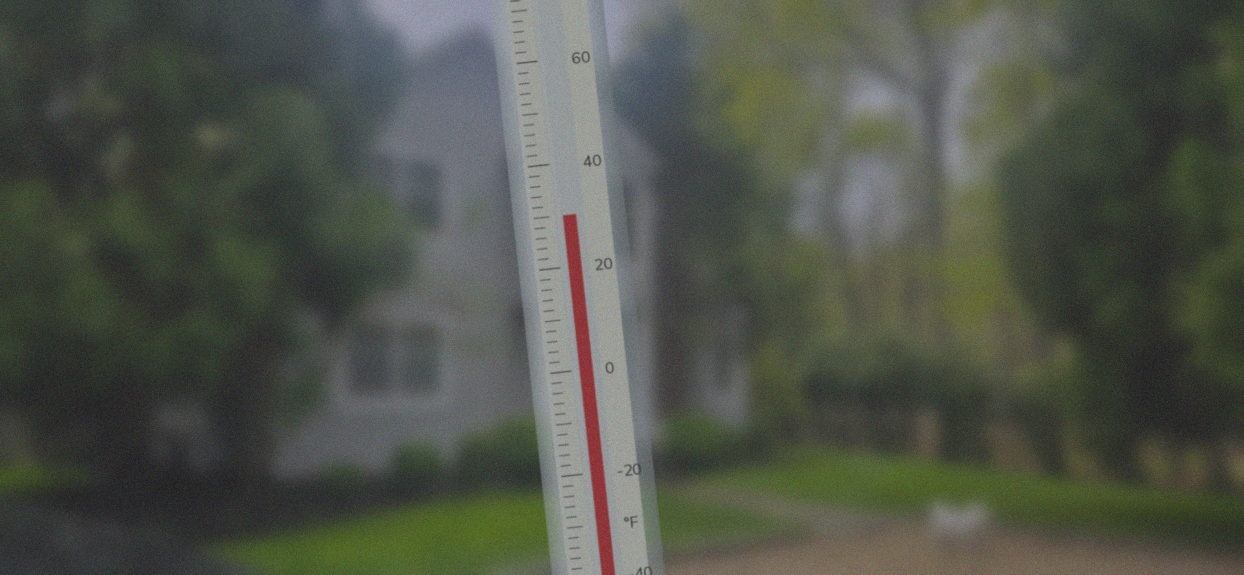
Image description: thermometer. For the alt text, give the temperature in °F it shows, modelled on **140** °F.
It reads **30** °F
